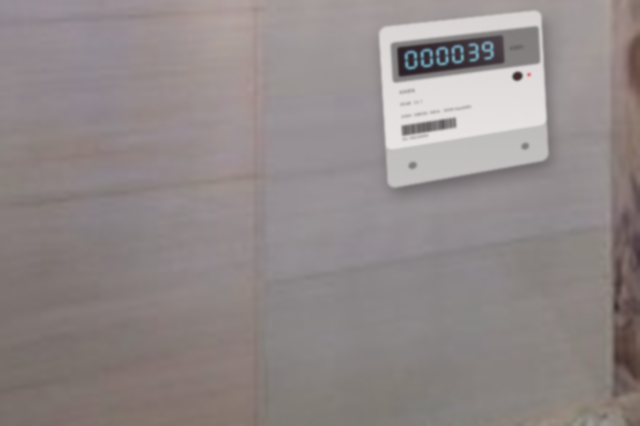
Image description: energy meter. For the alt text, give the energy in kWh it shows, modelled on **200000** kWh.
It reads **39** kWh
